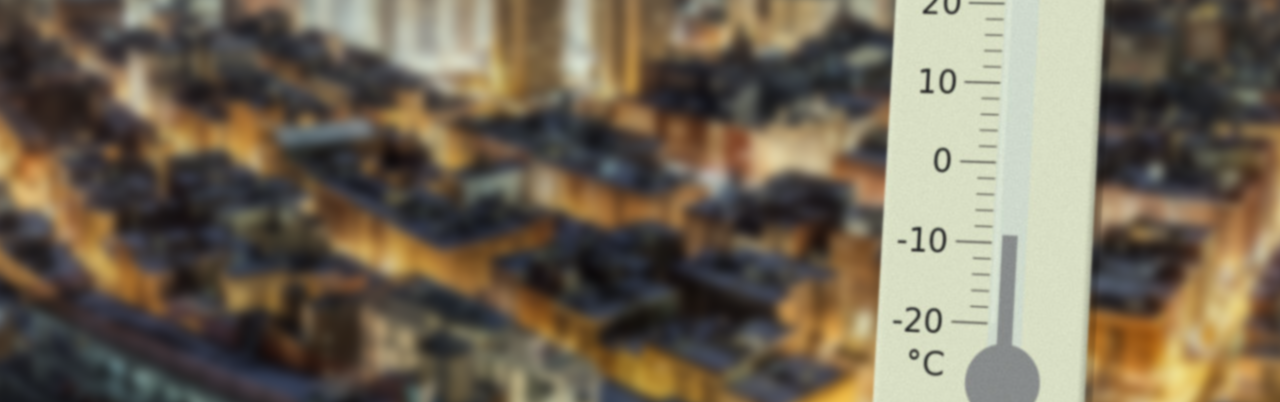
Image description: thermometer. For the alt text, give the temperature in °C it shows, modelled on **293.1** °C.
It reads **-9** °C
